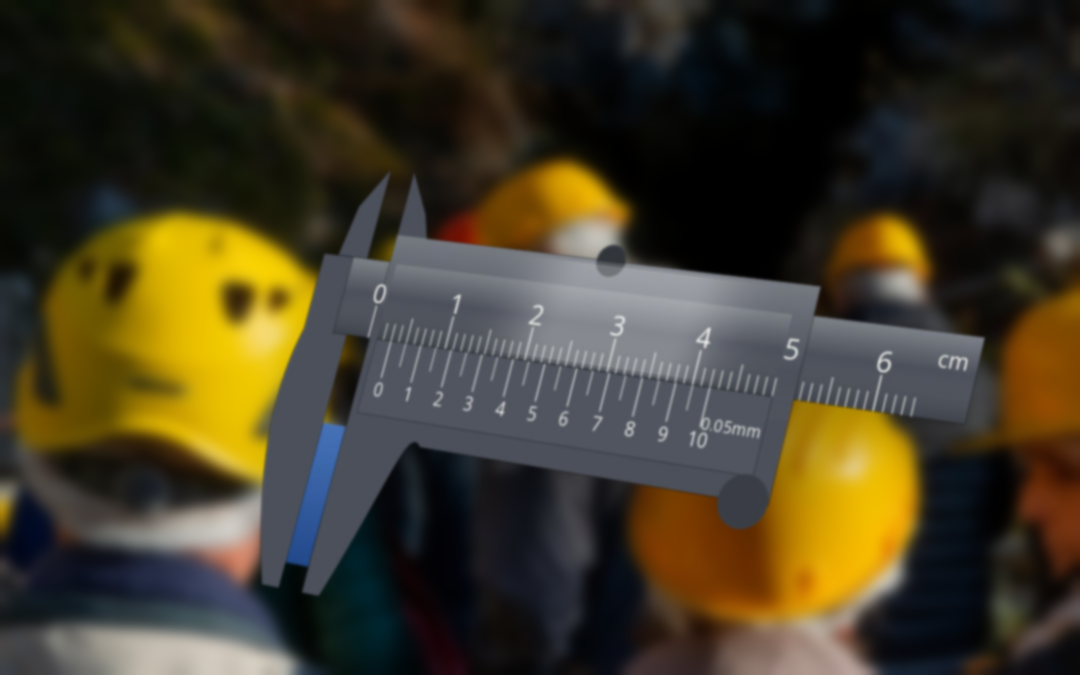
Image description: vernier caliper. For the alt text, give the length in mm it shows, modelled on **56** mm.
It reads **3.0** mm
